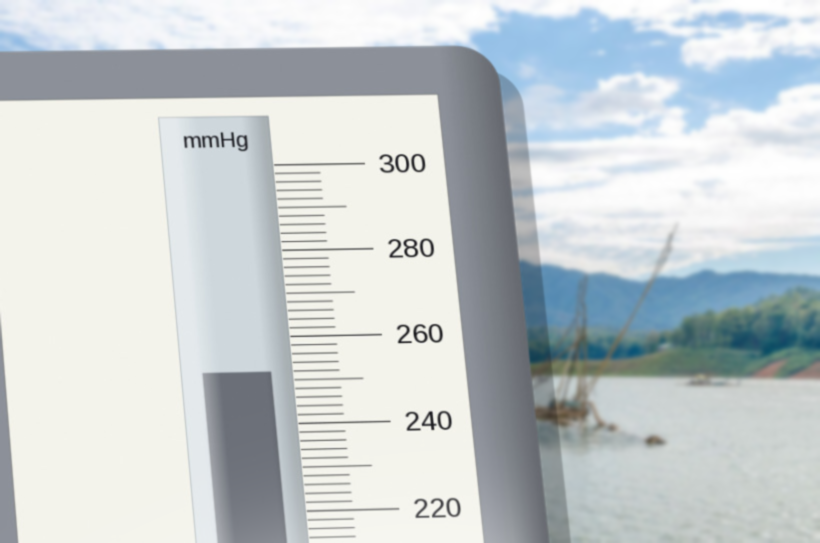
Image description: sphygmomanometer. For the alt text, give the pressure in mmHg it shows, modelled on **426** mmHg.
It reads **252** mmHg
